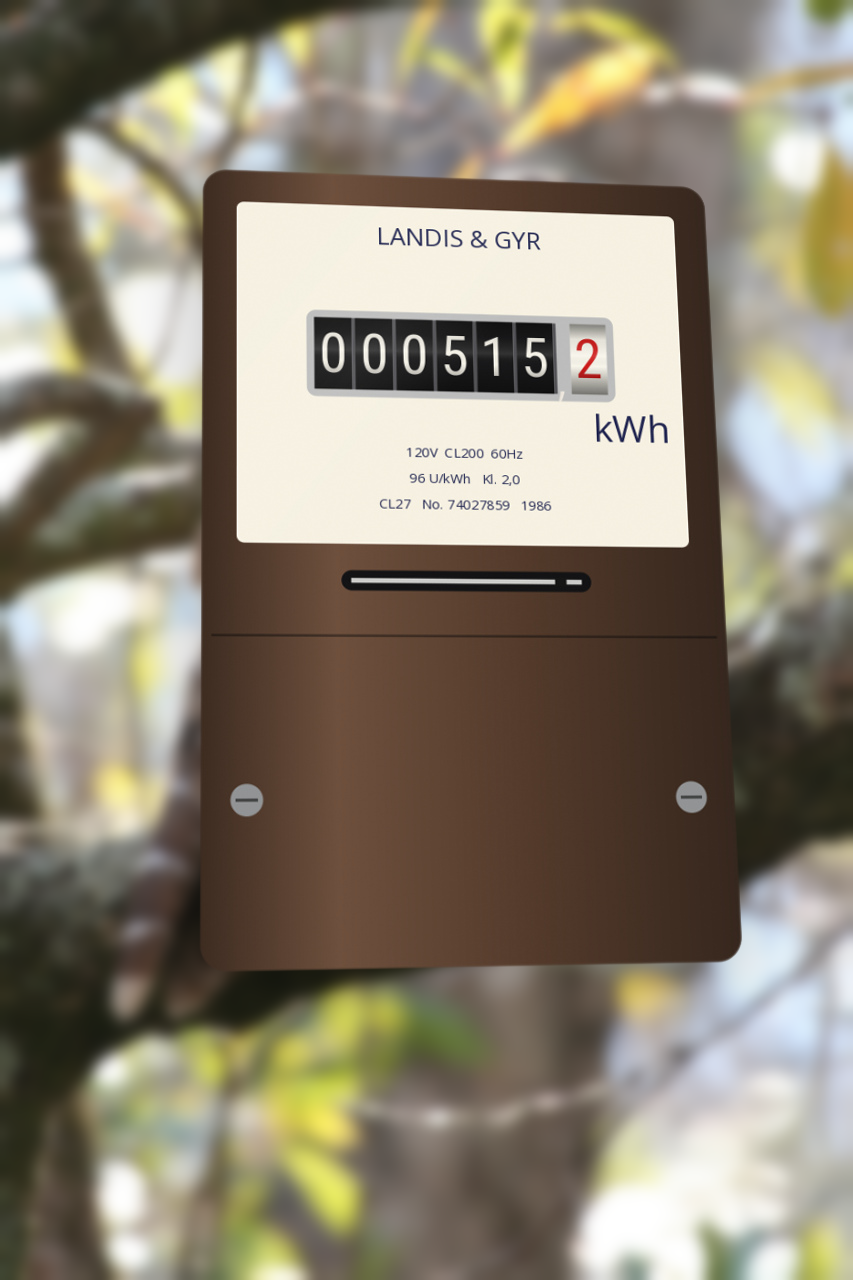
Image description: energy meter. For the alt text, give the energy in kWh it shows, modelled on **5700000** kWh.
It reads **515.2** kWh
